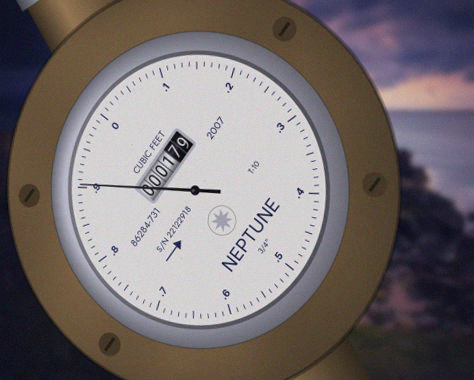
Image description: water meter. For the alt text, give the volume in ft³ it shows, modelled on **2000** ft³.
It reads **178.90** ft³
